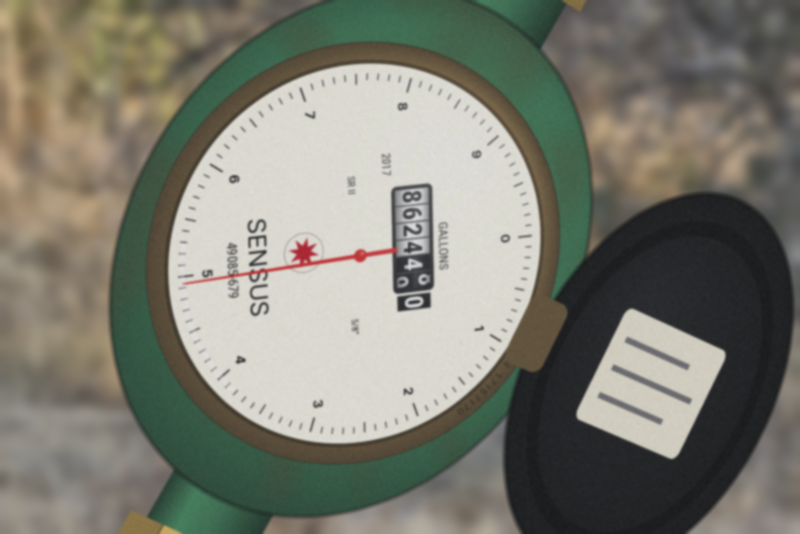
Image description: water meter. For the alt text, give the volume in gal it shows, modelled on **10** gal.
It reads **8624484.9** gal
